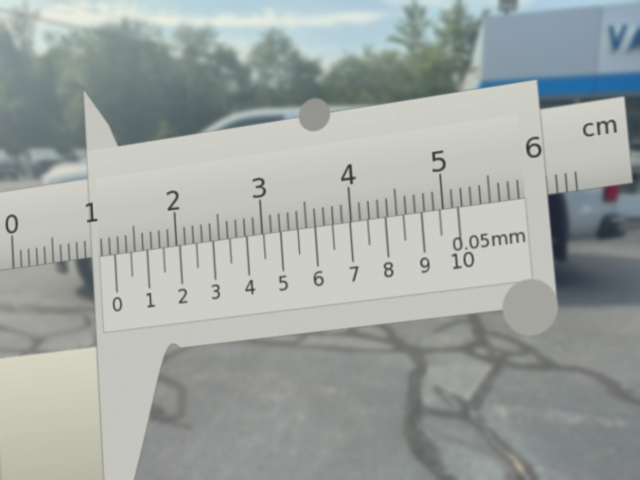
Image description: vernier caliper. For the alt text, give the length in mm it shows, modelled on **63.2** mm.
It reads **12.6** mm
